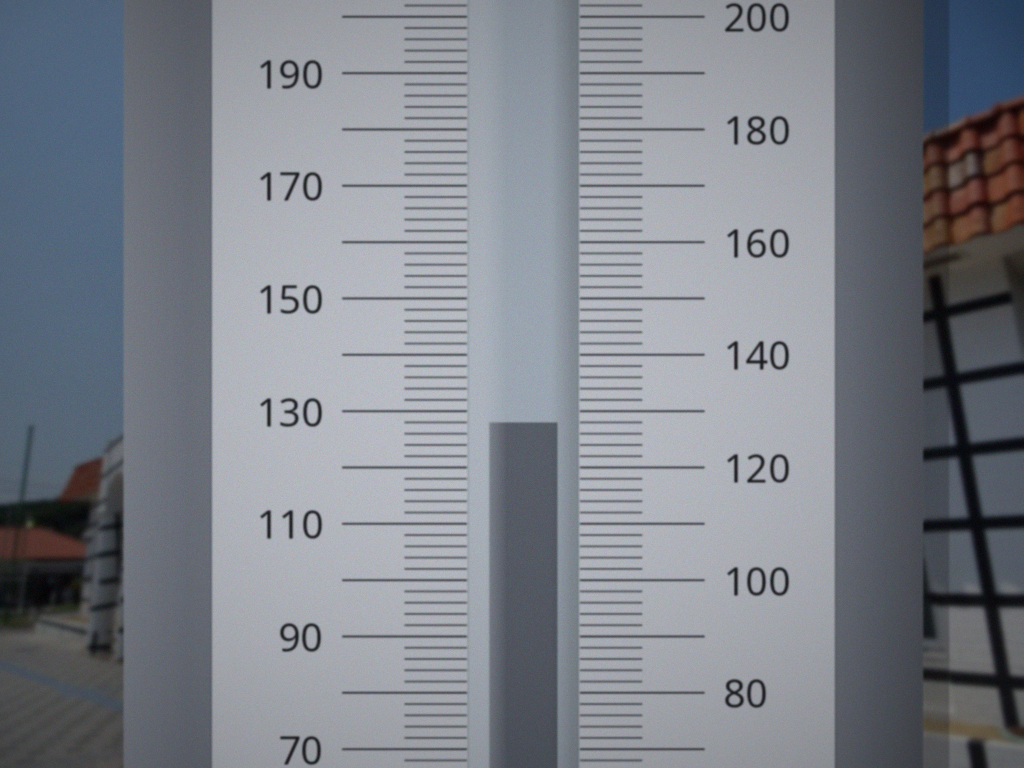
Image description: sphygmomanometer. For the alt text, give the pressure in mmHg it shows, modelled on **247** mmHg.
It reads **128** mmHg
